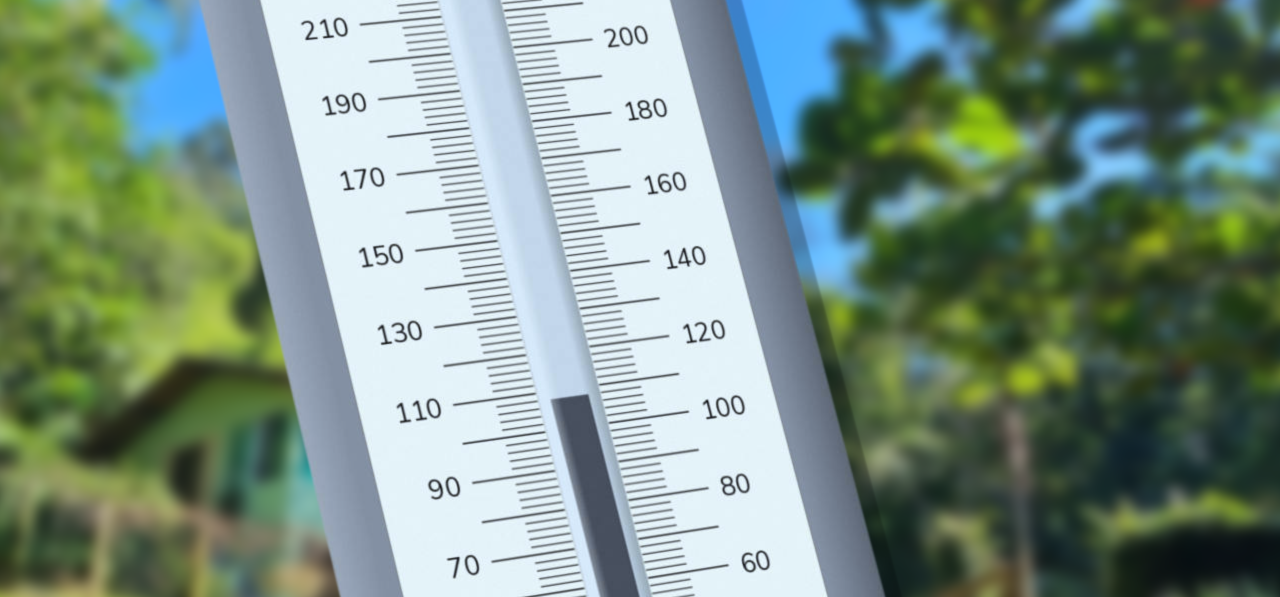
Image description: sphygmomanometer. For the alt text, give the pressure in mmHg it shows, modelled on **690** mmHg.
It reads **108** mmHg
